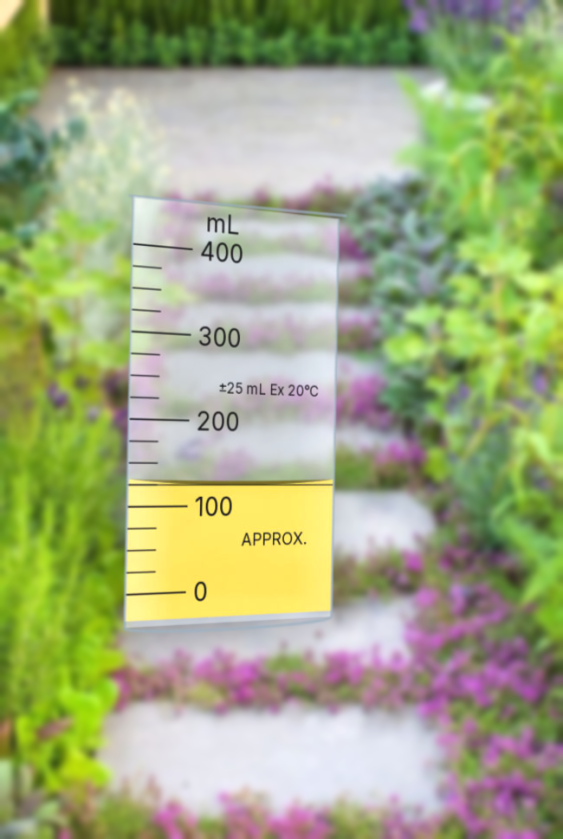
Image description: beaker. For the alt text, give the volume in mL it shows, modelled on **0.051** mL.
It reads **125** mL
